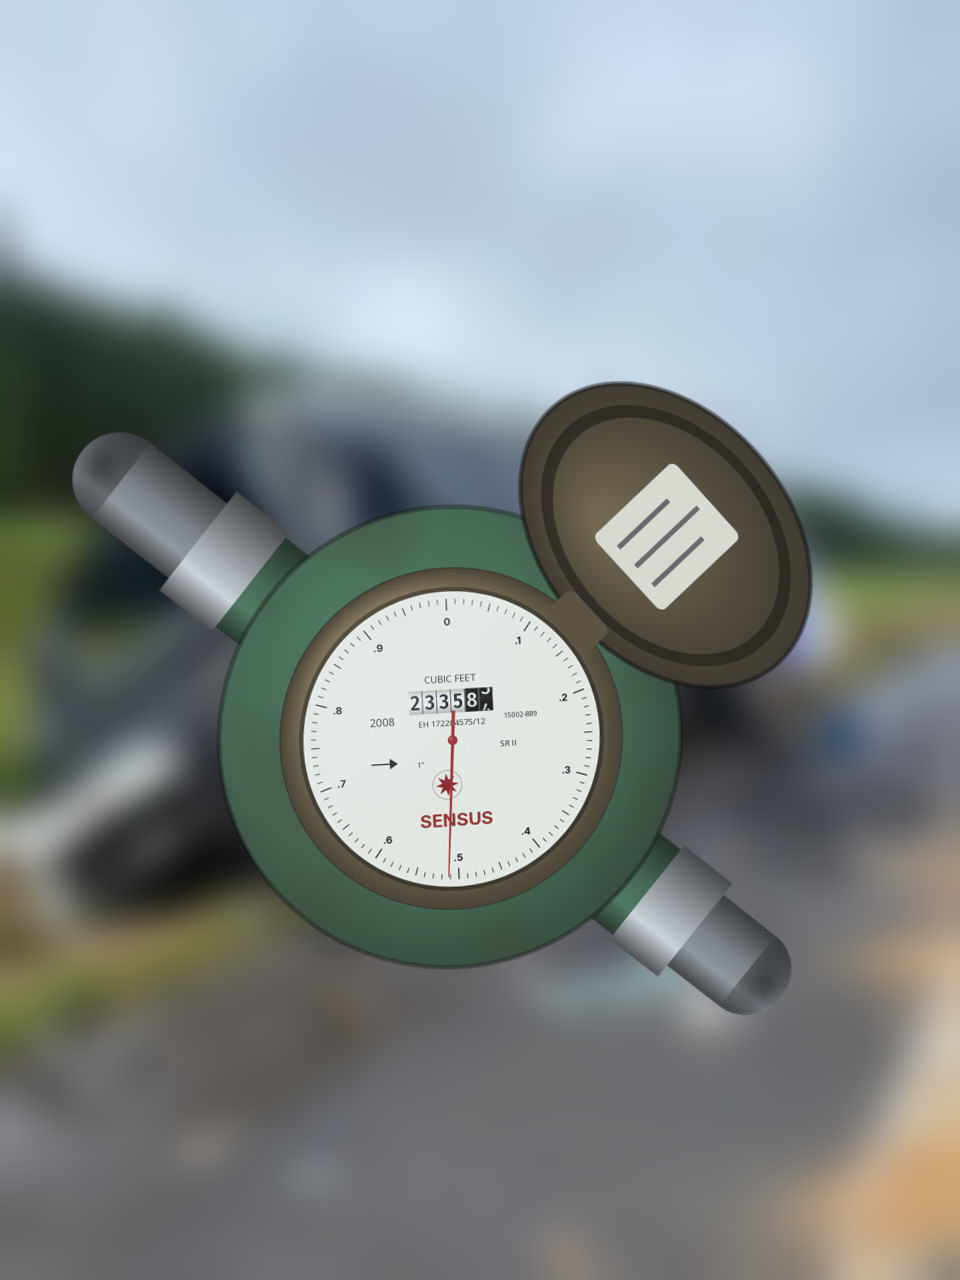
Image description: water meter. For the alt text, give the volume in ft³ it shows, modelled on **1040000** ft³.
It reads **233583.51** ft³
